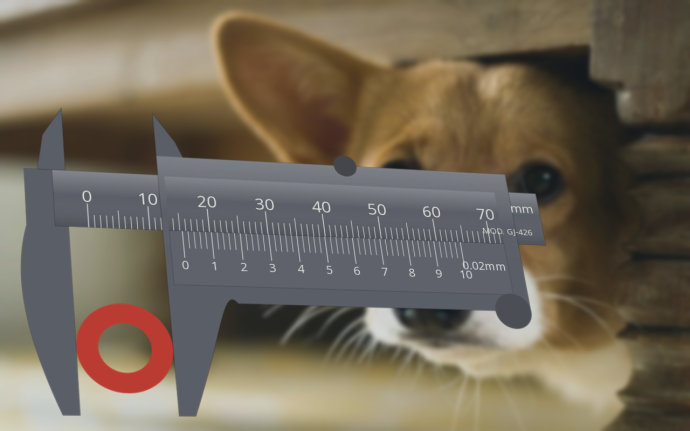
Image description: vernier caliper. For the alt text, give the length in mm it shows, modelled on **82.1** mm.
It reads **15.4** mm
